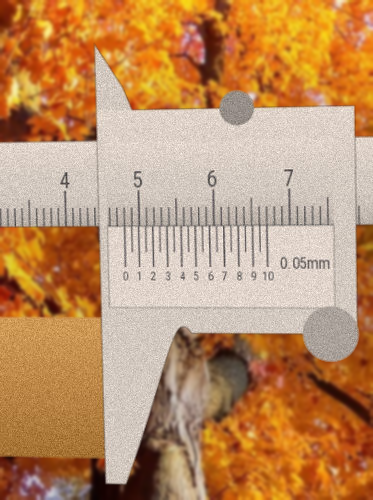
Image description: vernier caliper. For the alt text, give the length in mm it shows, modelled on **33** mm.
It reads **48.0** mm
